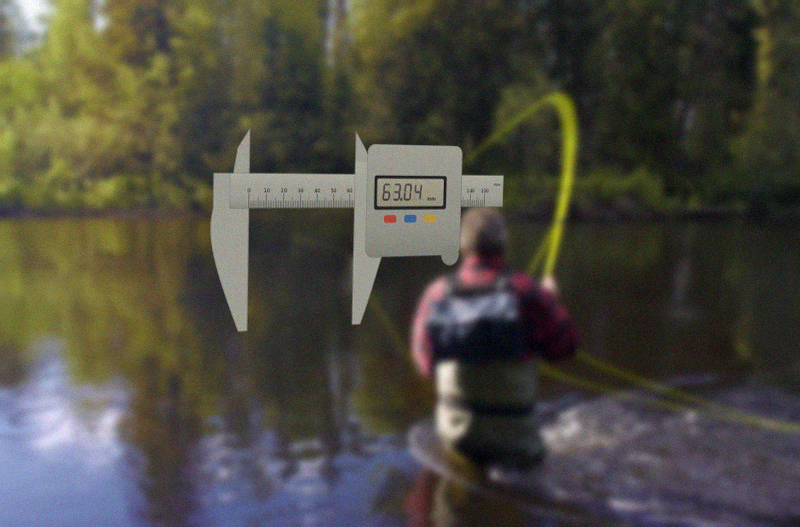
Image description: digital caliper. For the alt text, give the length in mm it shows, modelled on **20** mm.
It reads **63.04** mm
